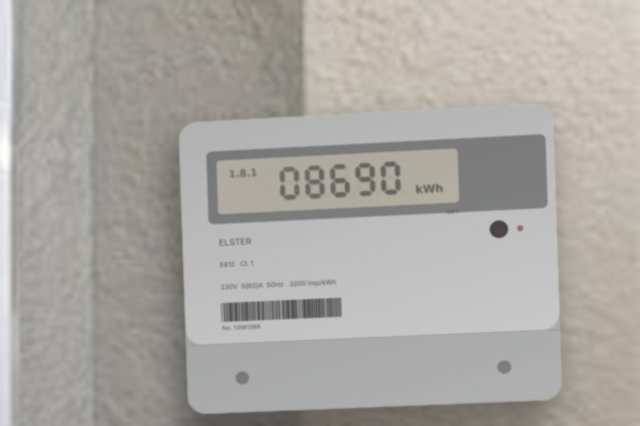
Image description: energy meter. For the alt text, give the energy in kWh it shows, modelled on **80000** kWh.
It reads **8690** kWh
